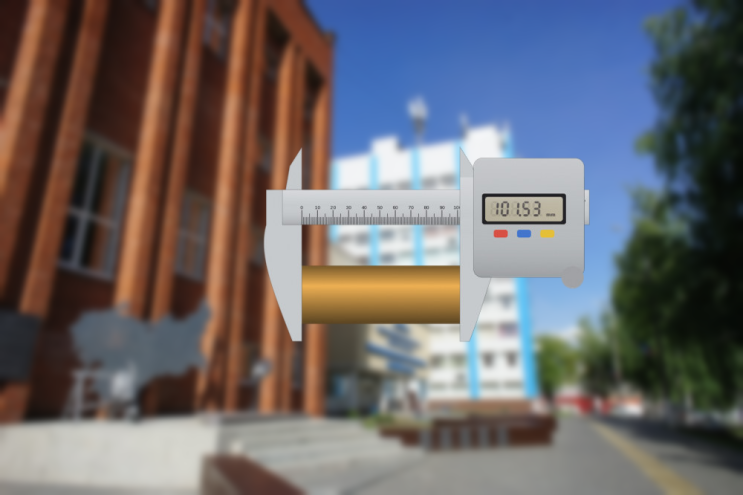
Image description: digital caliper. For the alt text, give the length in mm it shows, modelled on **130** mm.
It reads **101.53** mm
